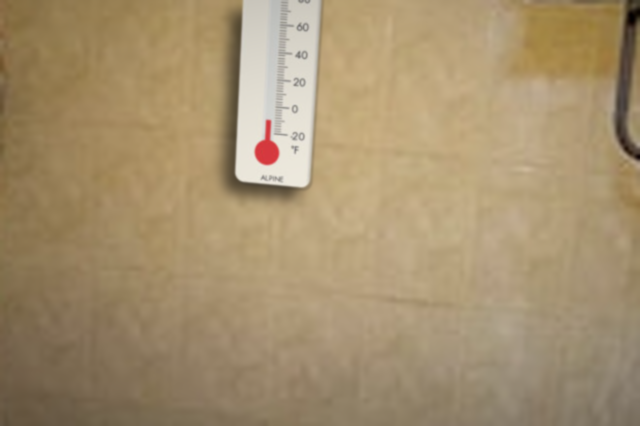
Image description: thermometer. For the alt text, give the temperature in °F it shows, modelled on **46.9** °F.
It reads **-10** °F
